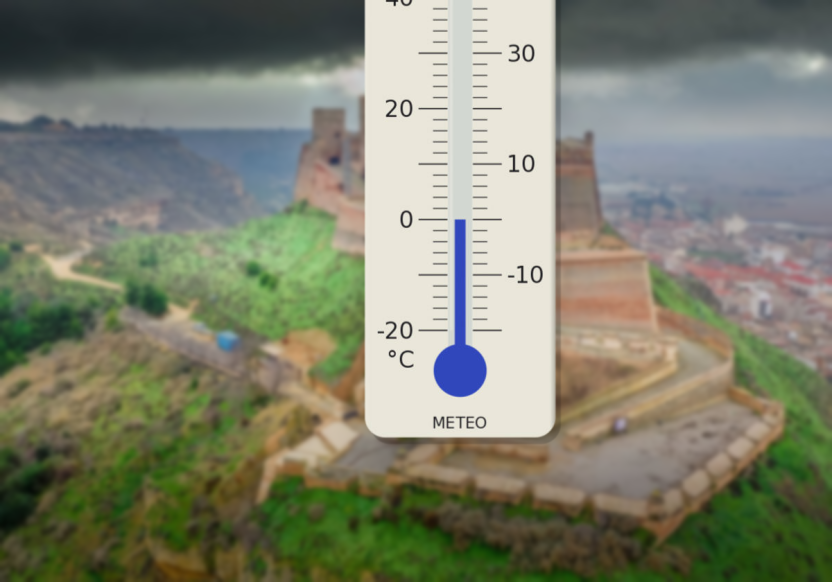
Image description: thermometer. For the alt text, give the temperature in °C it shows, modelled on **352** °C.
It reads **0** °C
